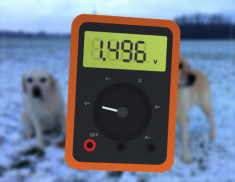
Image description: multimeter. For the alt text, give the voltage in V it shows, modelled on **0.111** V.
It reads **1.496** V
